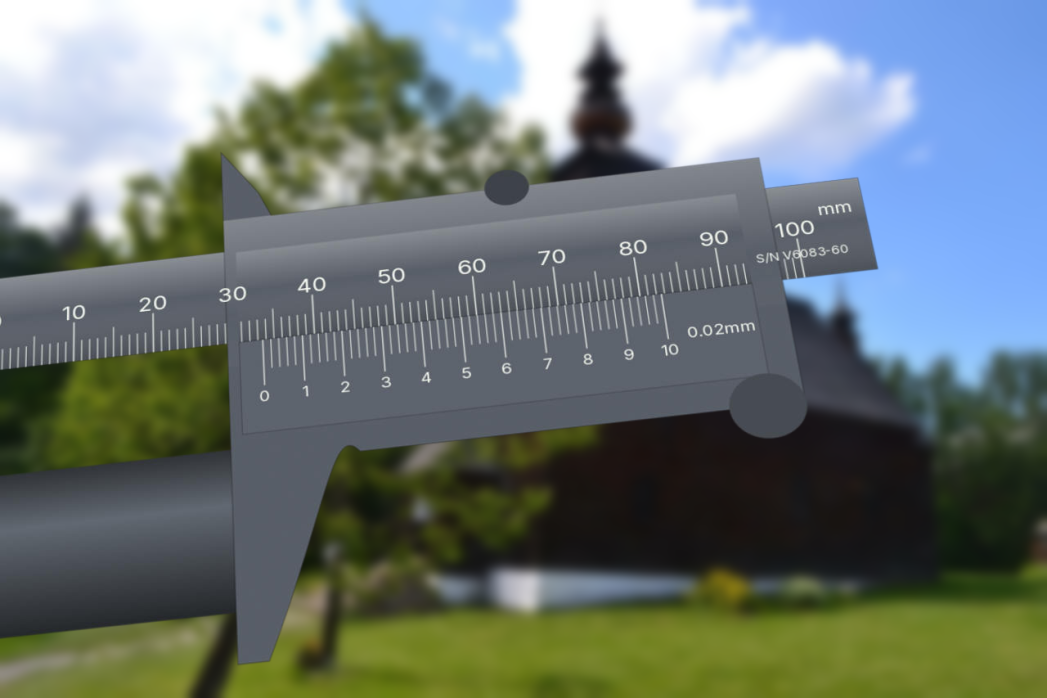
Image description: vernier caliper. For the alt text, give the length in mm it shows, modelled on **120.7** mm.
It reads **33.6** mm
